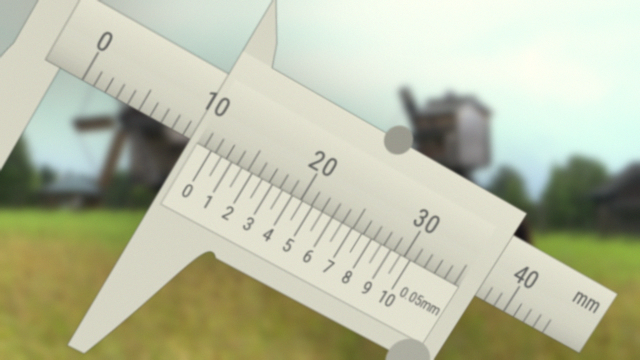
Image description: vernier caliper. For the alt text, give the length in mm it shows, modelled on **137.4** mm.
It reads **11.6** mm
